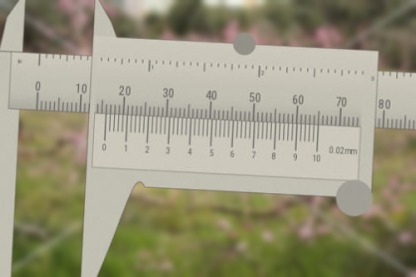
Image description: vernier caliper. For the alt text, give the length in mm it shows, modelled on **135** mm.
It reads **16.0** mm
